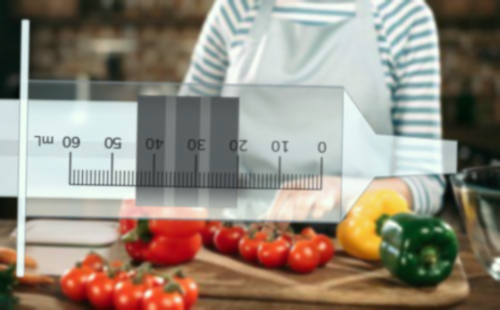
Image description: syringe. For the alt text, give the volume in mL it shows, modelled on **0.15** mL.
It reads **20** mL
